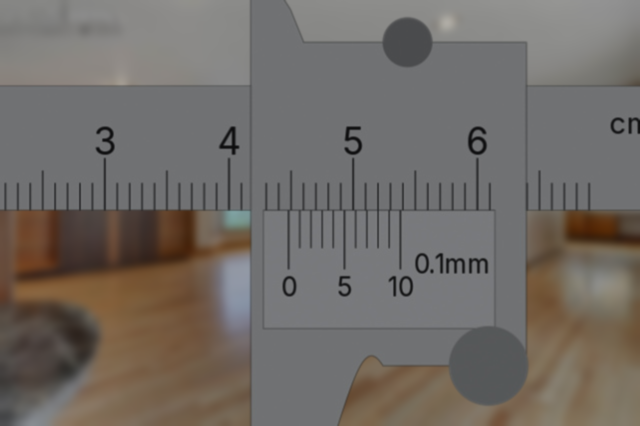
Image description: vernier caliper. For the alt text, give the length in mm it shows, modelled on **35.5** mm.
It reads **44.8** mm
